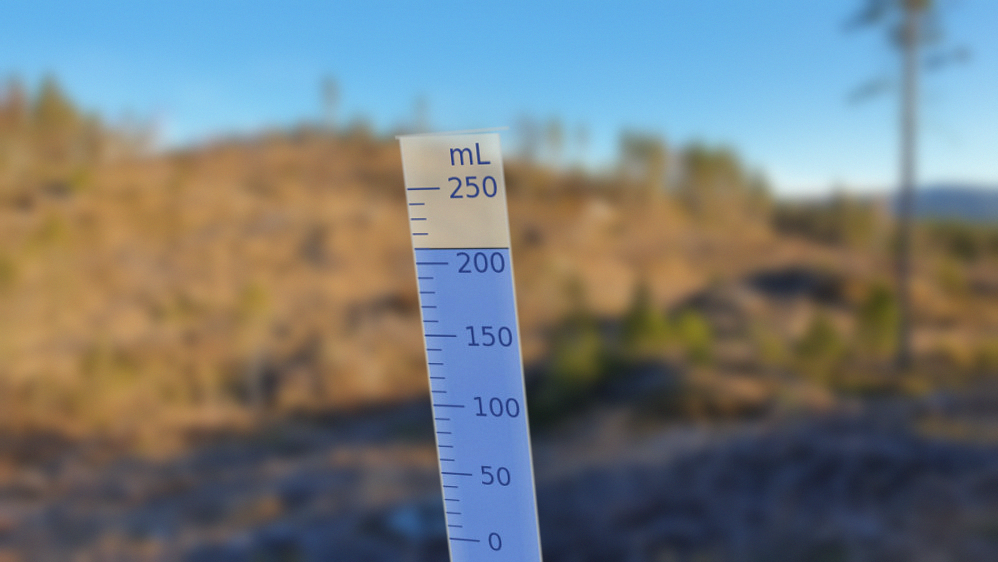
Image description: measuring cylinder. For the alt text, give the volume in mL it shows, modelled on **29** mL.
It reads **210** mL
